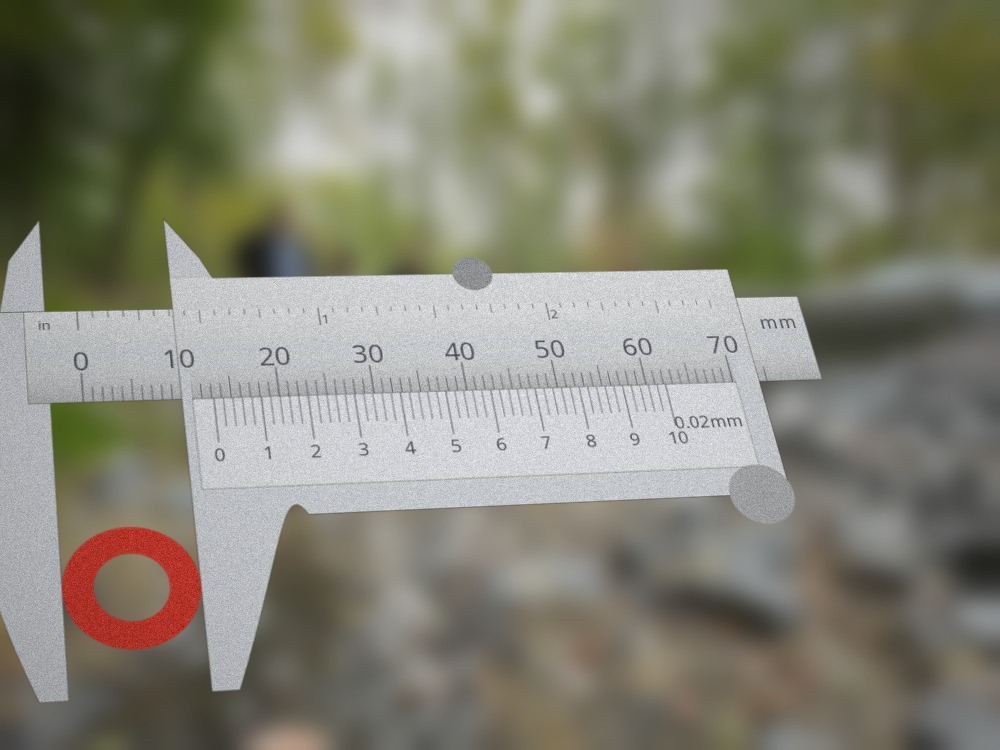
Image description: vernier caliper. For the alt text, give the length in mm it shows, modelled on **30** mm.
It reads **13.2** mm
